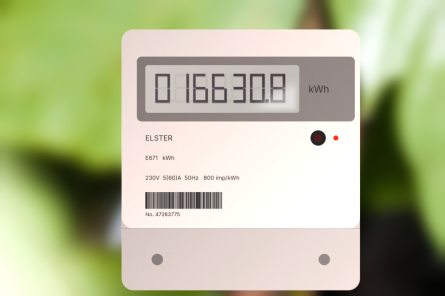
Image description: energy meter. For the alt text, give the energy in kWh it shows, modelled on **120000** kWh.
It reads **16630.8** kWh
